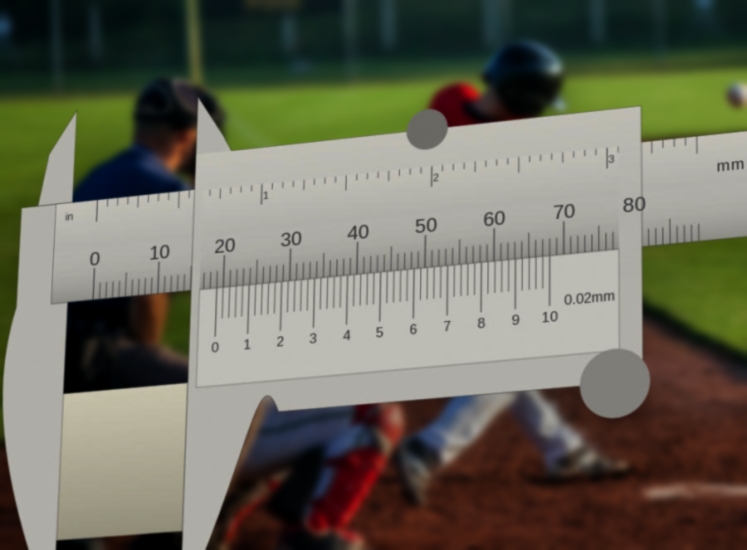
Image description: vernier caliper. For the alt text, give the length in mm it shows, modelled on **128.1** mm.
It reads **19.0** mm
